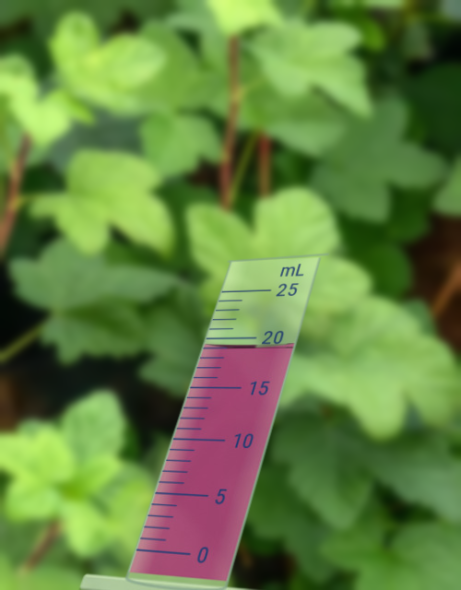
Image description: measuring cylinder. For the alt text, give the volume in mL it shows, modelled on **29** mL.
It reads **19** mL
